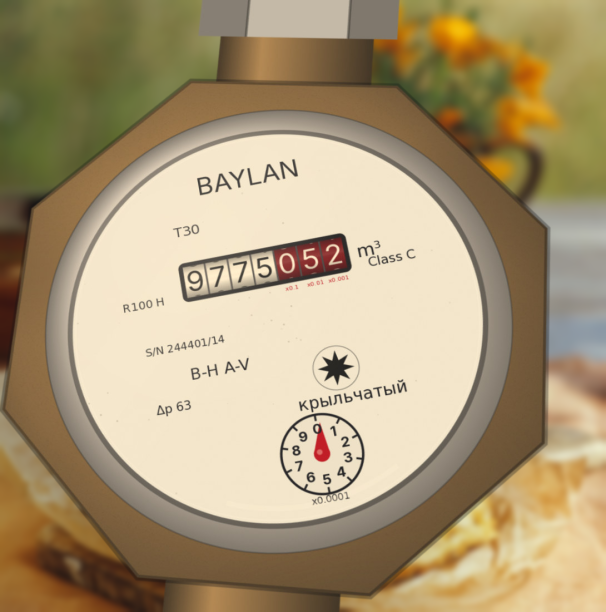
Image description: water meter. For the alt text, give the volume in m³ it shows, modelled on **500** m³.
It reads **9775.0520** m³
